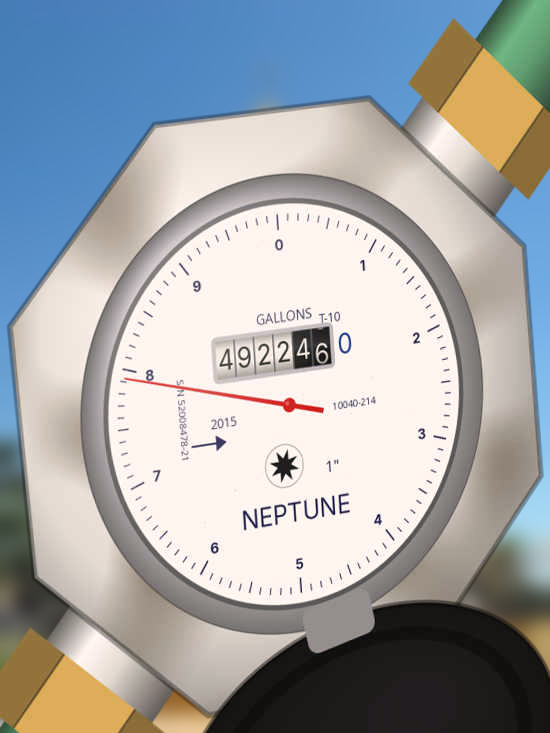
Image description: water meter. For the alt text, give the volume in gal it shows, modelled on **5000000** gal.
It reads **4922457.9** gal
